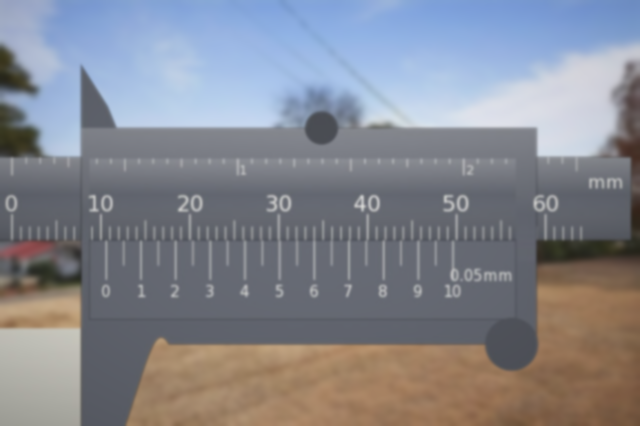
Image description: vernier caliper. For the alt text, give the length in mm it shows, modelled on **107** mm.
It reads **10.6** mm
